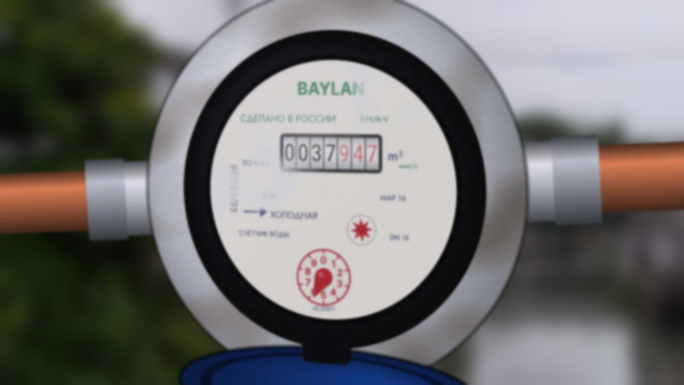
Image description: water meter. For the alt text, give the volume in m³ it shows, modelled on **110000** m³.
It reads **37.9475** m³
